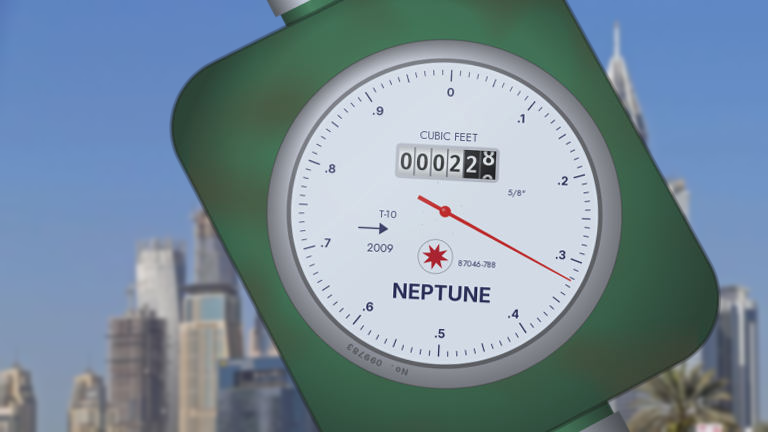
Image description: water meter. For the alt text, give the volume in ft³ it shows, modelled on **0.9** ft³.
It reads **228.32** ft³
